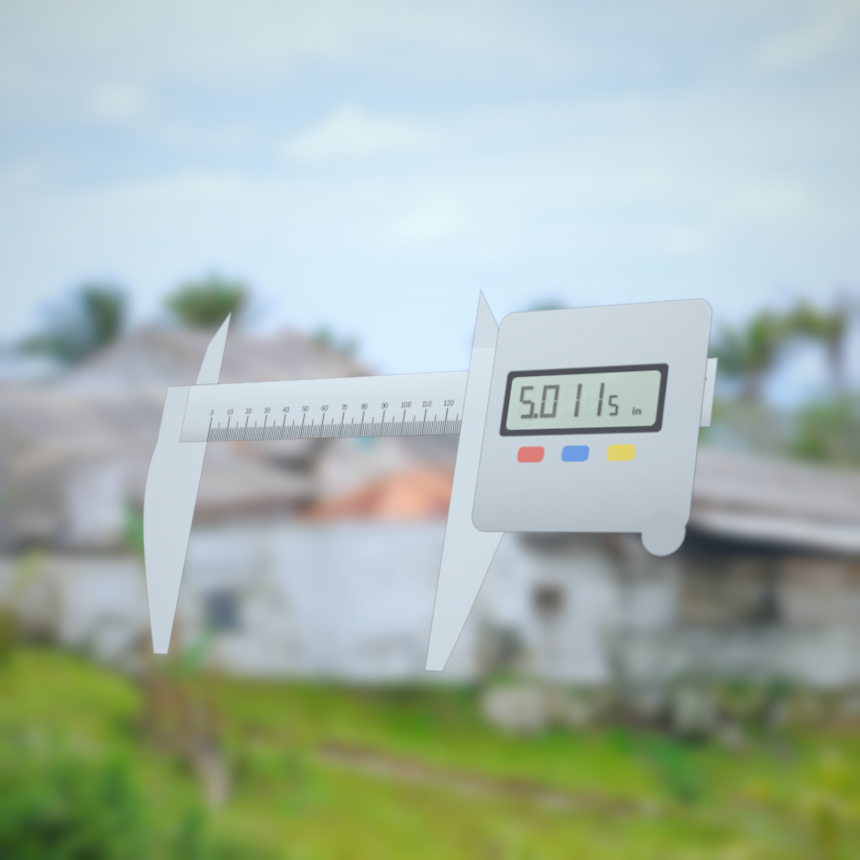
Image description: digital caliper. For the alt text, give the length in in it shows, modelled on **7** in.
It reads **5.0115** in
